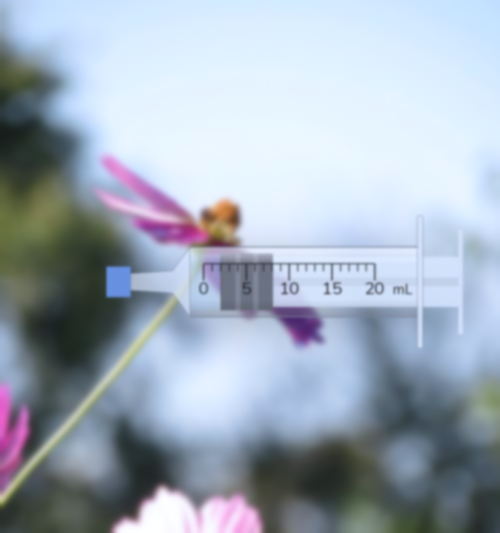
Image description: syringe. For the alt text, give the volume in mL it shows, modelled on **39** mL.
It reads **2** mL
